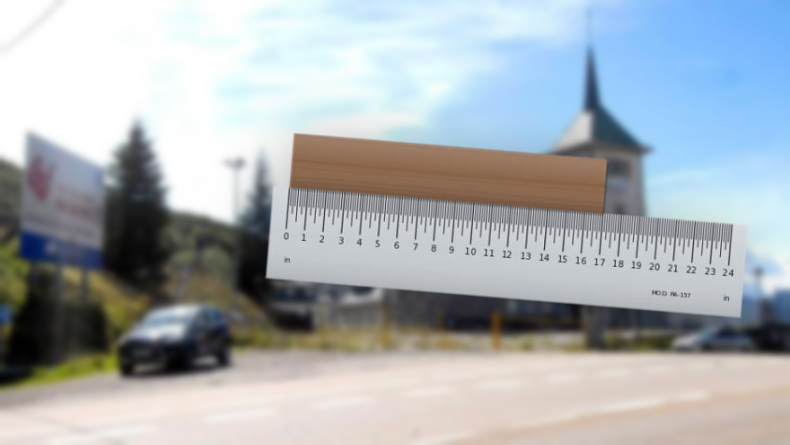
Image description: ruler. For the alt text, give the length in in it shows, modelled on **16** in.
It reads **17** in
